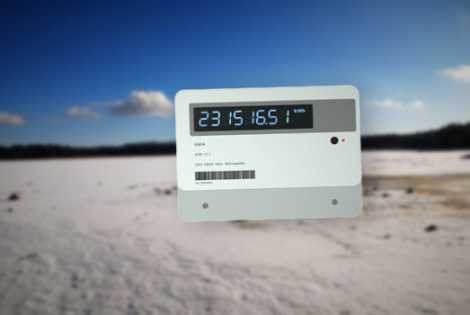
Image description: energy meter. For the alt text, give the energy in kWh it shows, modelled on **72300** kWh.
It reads **231516.51** kWh
